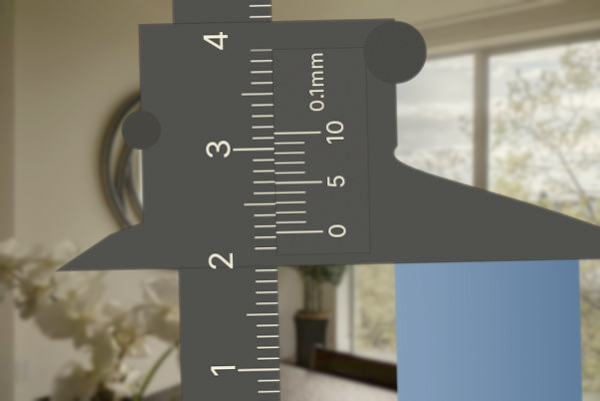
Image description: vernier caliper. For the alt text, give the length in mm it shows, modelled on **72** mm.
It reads **22.4** mm
